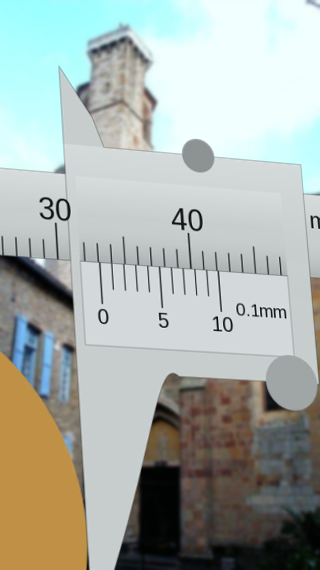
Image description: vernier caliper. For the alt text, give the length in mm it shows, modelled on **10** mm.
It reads **33.1** mm
